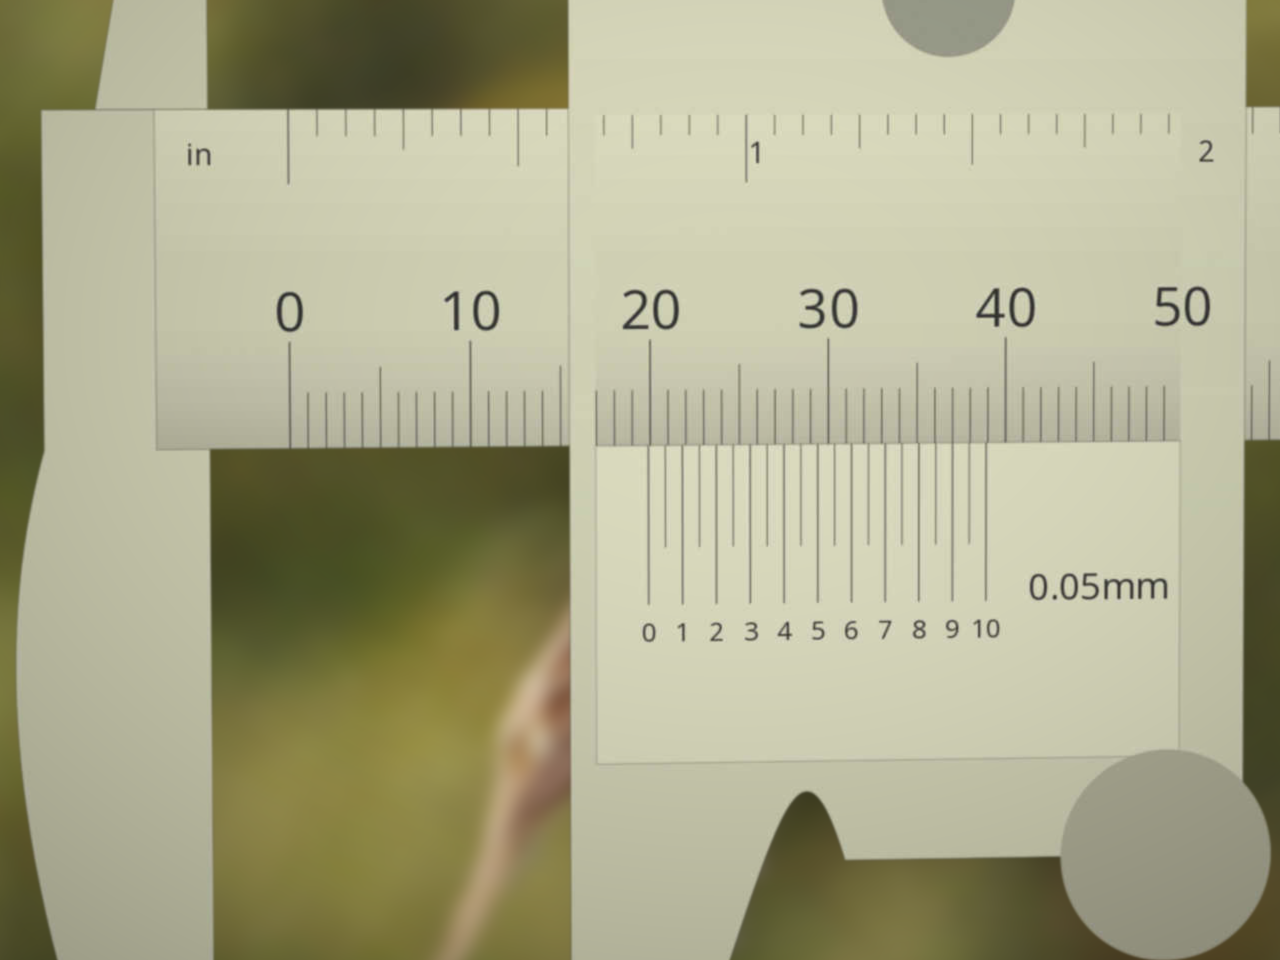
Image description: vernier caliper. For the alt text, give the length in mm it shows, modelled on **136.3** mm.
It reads **19.9** mm
